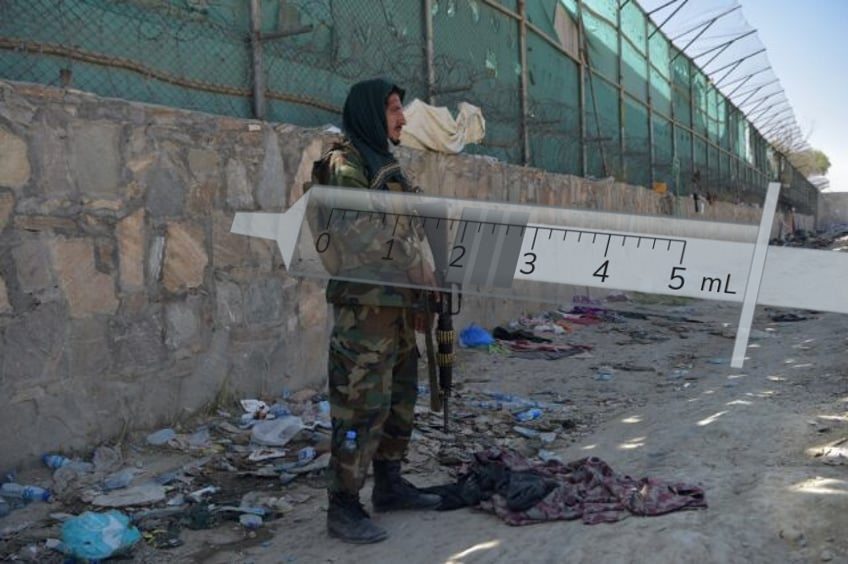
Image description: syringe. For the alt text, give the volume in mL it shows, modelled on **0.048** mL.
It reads **1.9** mL
